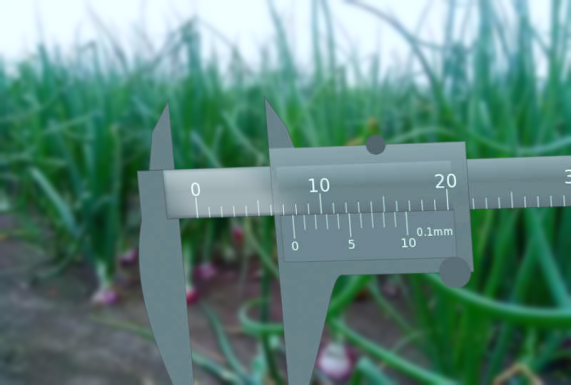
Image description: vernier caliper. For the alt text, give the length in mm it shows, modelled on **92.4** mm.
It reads **7.7** mm
